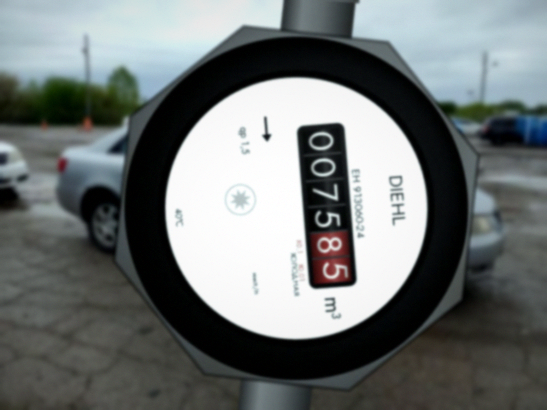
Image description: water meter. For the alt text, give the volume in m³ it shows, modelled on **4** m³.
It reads **75.85** m³
